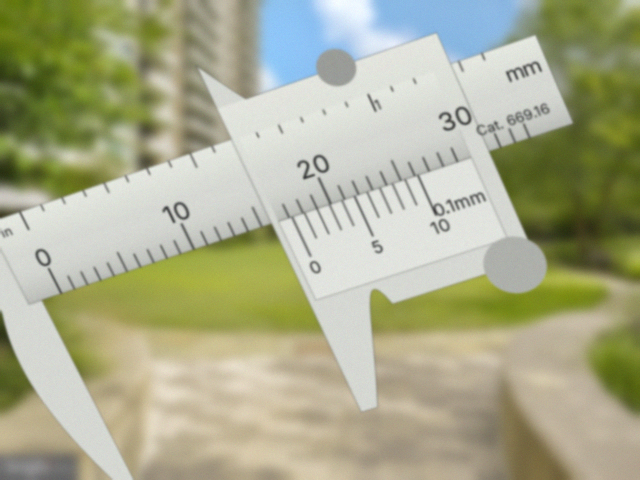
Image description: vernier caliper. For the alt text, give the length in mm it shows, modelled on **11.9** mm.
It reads **17.2** mm
